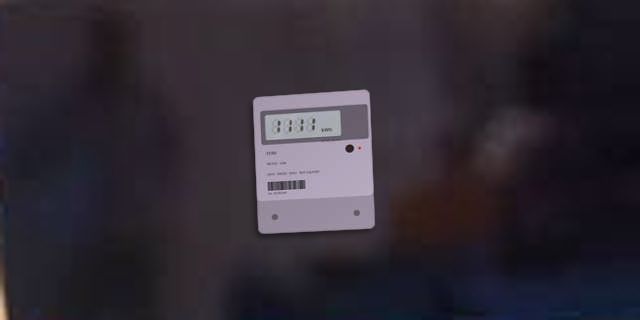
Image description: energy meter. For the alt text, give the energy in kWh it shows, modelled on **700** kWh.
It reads **1111** kWh
